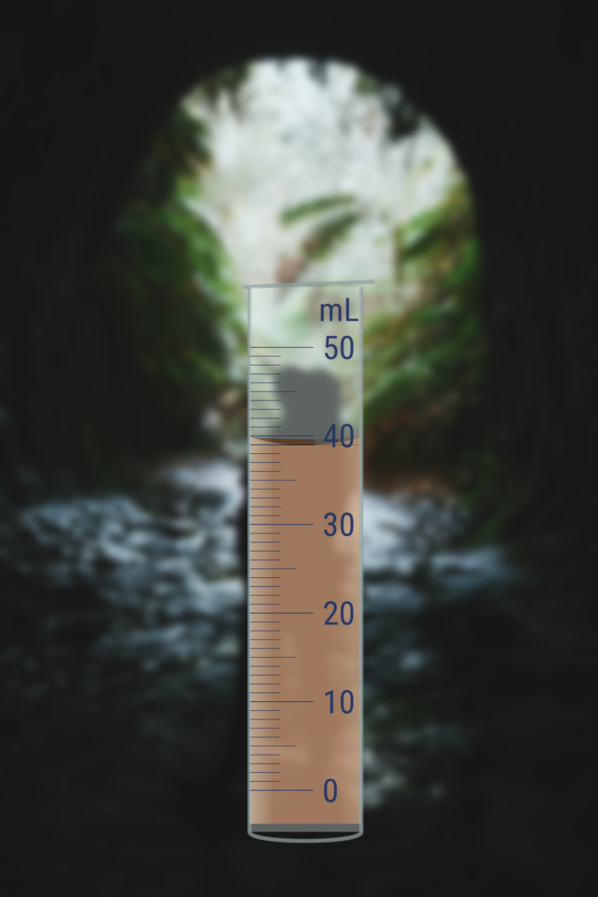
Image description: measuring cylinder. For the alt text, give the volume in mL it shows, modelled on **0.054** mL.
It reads **39** mL
